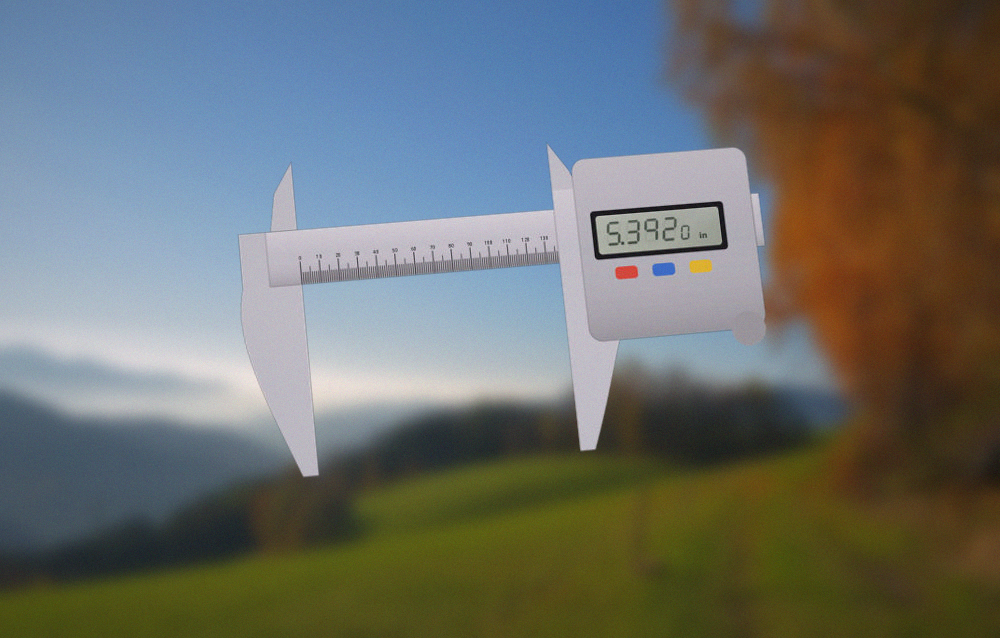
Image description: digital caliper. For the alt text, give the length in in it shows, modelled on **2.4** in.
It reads **5.3920** in
